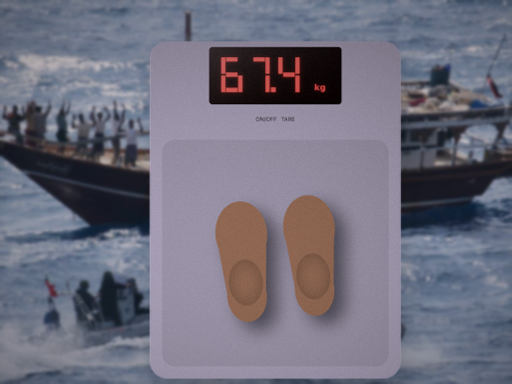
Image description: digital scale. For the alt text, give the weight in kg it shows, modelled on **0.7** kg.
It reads **67.4** kg
